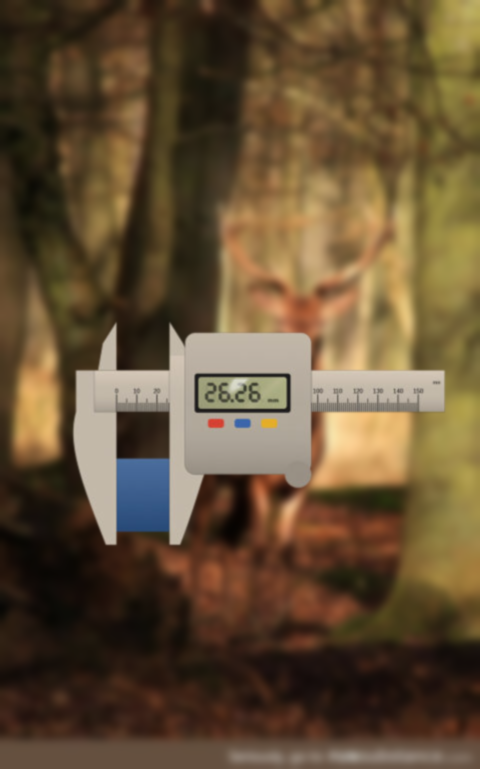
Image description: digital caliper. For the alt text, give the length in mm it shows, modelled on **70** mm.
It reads **26.26** mm
